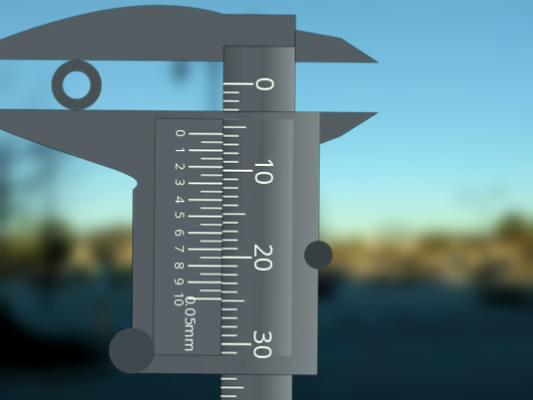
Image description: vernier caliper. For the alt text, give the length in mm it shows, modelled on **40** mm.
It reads **5.8** mm
